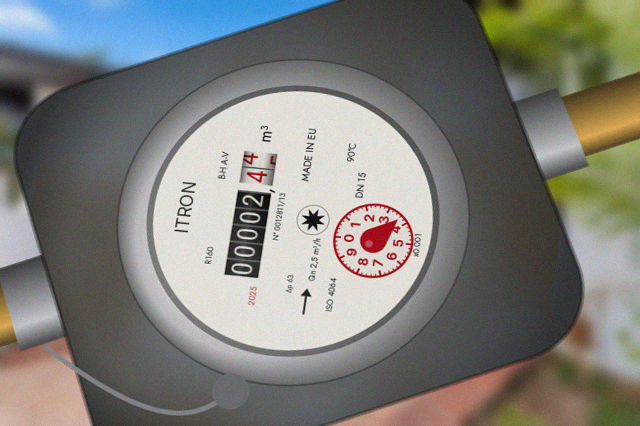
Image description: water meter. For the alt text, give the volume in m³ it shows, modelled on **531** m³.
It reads **2.443** m³
